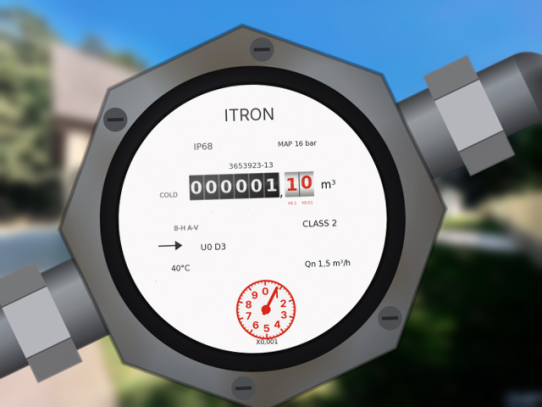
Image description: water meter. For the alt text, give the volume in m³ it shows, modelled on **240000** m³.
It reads **1.100** m³
